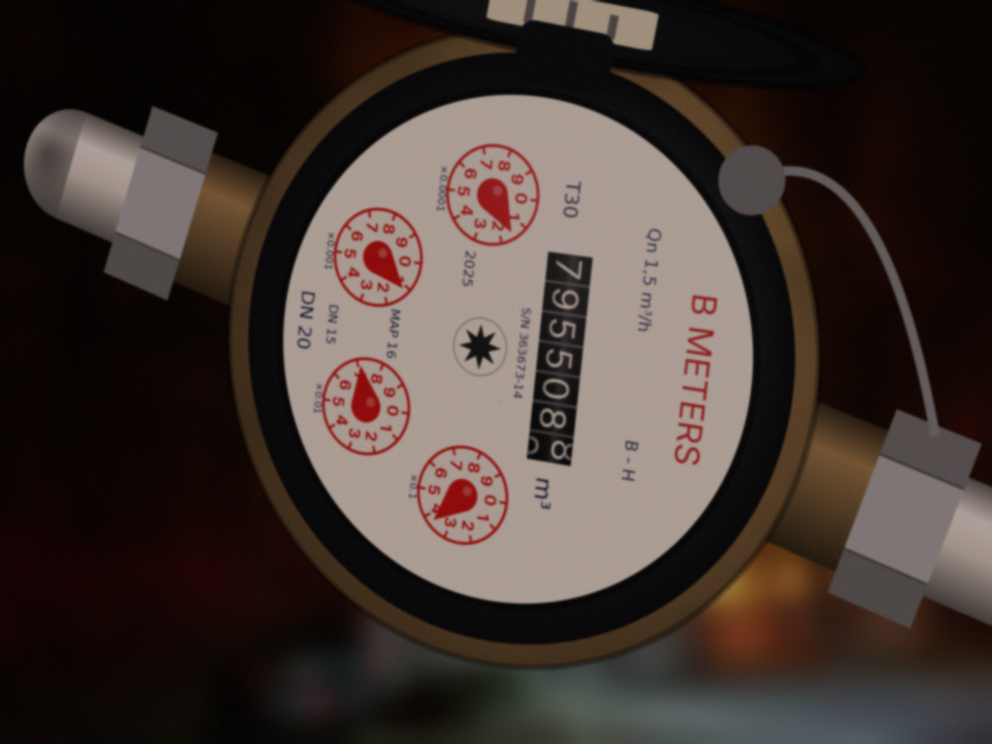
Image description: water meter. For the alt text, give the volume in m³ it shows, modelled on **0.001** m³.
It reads **7955088.3711** m³
